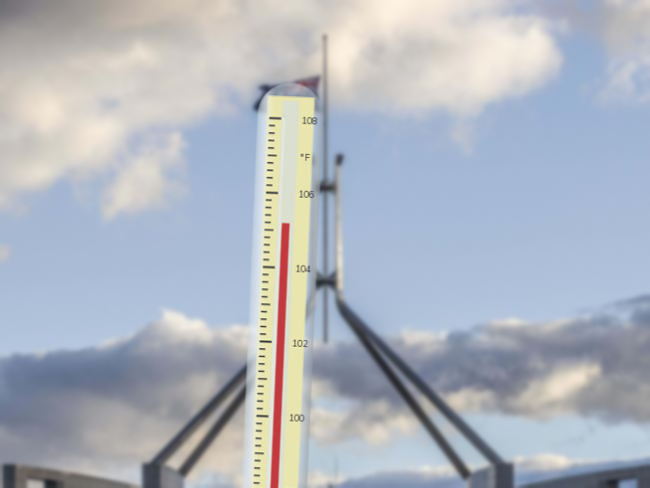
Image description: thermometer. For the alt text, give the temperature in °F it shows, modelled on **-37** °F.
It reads **105.2** °F
